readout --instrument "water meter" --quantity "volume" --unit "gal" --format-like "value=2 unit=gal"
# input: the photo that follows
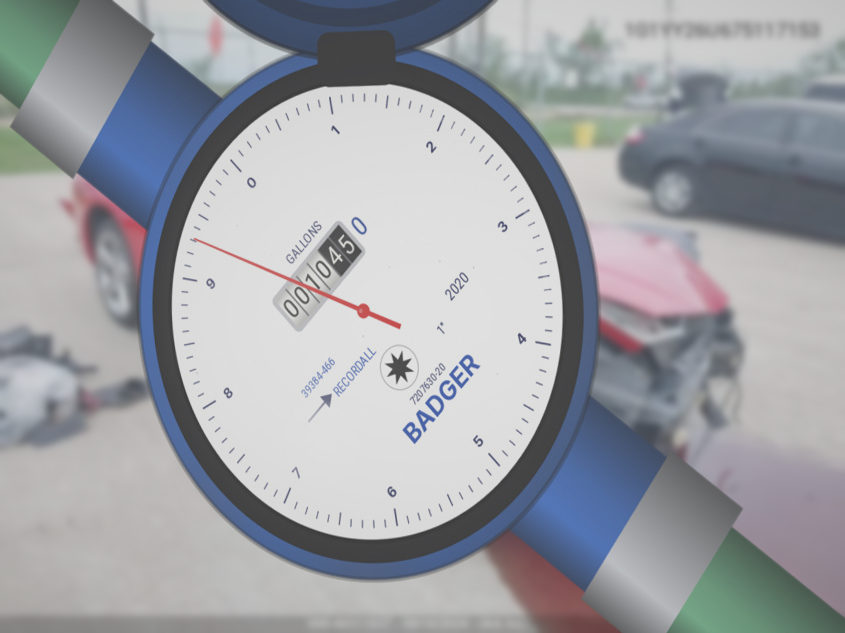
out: value=10449.3 unit=gal
